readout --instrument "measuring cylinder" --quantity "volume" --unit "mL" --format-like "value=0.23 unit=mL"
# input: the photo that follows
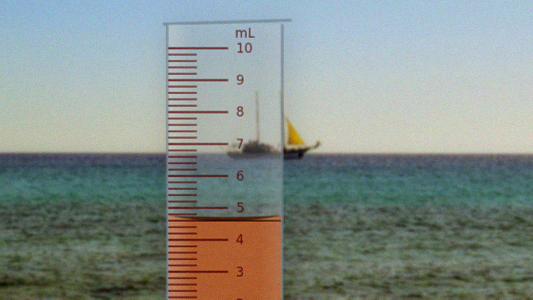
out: value=4.6 unit=mL
